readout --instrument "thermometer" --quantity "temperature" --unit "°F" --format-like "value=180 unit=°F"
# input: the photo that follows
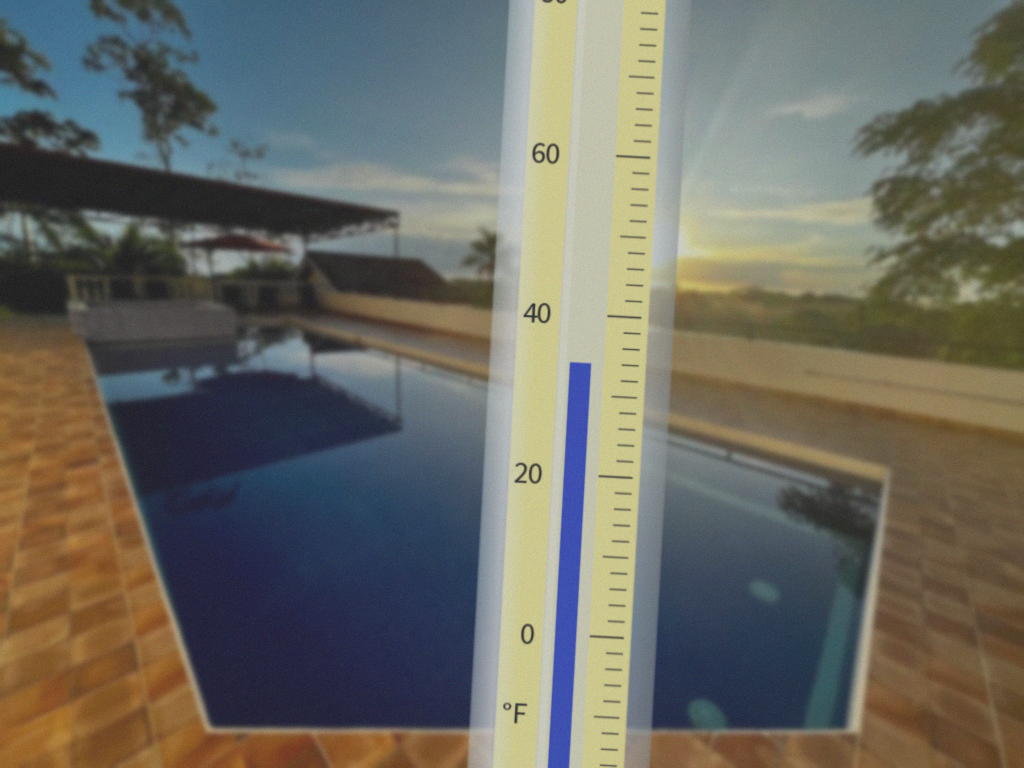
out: value=34 unit=°F
